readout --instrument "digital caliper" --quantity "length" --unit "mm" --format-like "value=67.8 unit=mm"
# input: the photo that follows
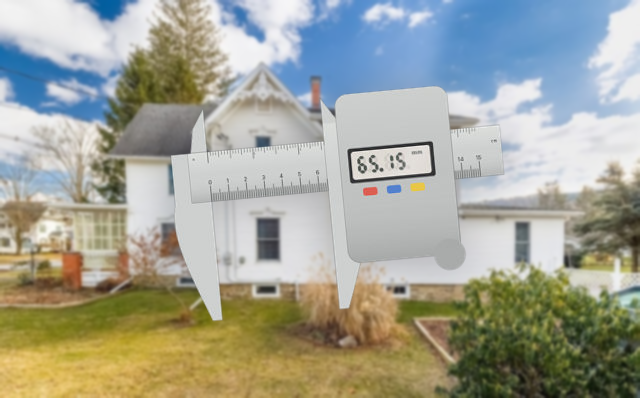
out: value=65.15 unit=mm
